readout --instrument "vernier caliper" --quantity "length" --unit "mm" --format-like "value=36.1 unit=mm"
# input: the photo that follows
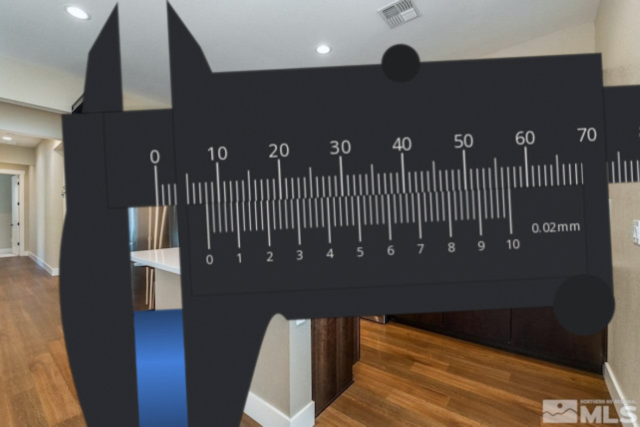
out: value=8.0 unit=mm
